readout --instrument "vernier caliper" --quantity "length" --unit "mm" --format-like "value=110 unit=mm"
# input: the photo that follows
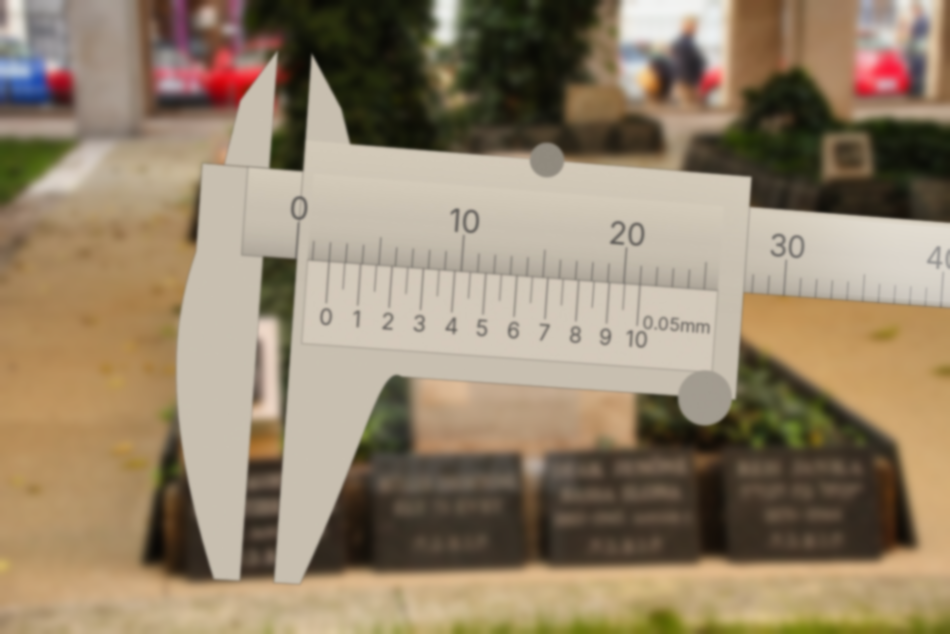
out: value=2.0 unit=mm
